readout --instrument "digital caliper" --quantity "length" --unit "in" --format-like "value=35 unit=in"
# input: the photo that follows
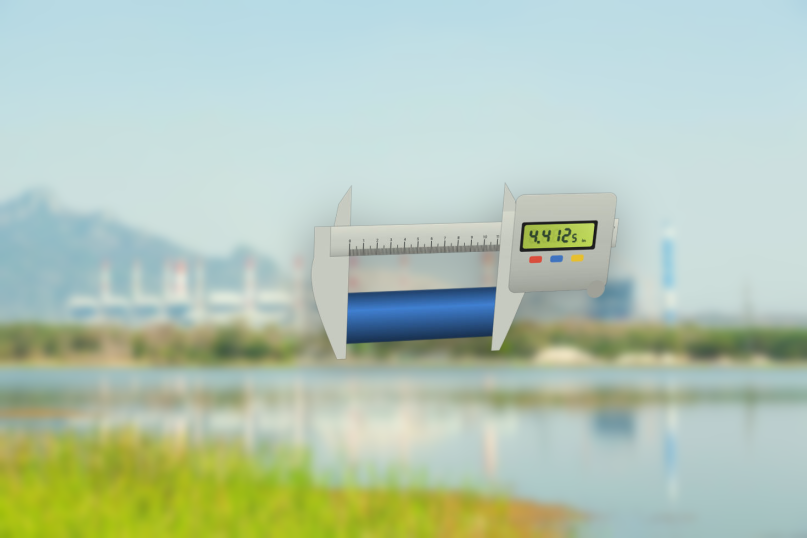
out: value=4.4125 unit=in
